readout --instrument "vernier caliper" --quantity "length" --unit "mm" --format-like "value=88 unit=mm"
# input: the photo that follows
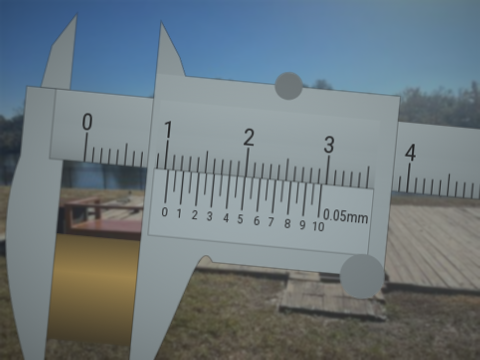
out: value=10.4 unit=mm
